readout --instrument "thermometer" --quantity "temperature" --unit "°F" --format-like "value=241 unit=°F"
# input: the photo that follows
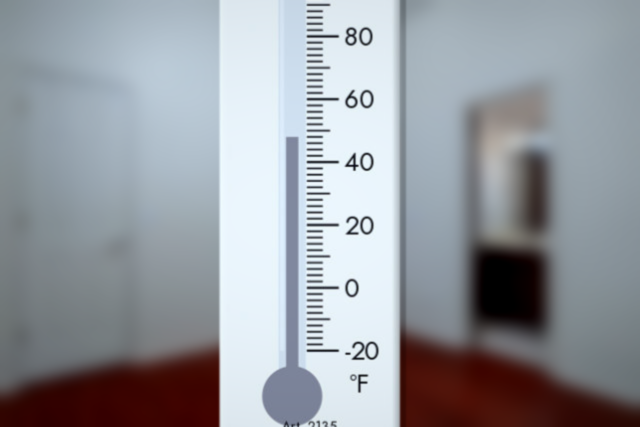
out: value=48 unit=°F
